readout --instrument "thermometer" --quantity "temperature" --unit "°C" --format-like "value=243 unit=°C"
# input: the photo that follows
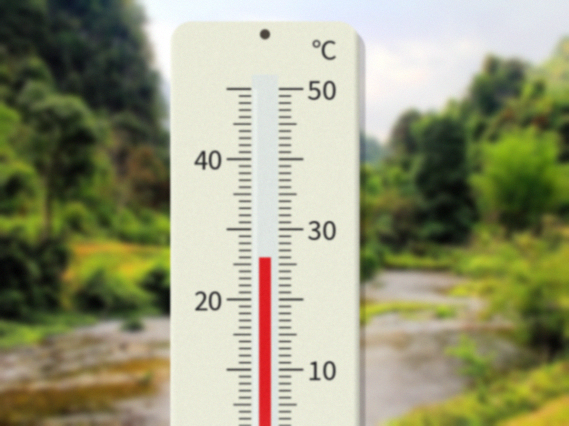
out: value=26 unit=°C
